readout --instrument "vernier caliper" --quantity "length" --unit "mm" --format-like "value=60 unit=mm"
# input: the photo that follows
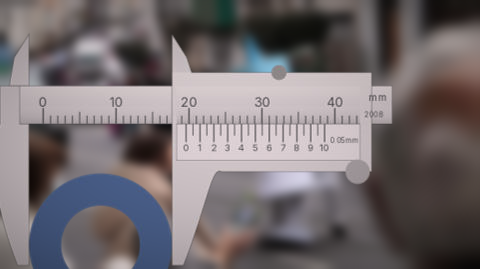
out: value=19.6 unit=mm
